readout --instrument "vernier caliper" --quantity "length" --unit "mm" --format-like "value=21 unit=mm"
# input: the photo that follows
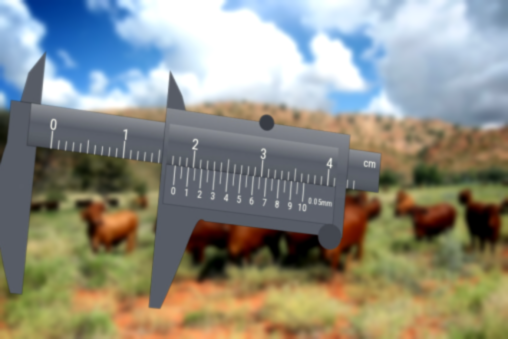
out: value=17.4 unit=mm
